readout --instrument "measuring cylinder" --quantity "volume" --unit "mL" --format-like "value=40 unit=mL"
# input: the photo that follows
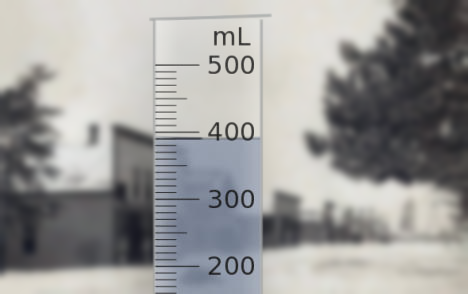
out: value=390 unit=mL
